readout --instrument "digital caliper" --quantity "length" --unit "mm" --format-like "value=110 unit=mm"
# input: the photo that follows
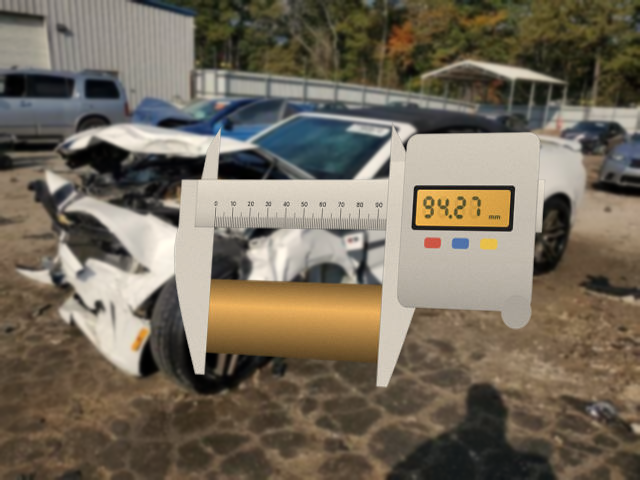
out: value=94.27 unit=mm
